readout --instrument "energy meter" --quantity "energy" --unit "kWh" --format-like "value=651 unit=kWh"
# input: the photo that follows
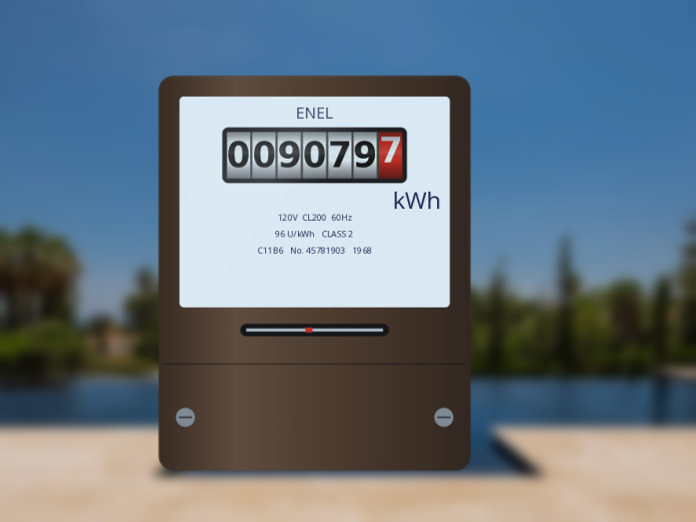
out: value=9079.7 unit=kWh
